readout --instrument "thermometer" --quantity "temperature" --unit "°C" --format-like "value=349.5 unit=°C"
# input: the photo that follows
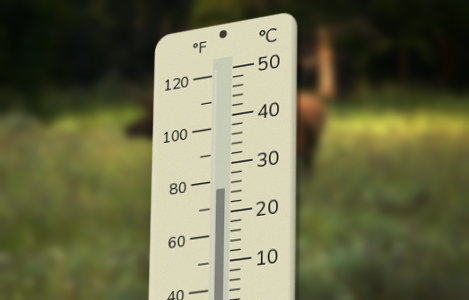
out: value=25 unit=°C
